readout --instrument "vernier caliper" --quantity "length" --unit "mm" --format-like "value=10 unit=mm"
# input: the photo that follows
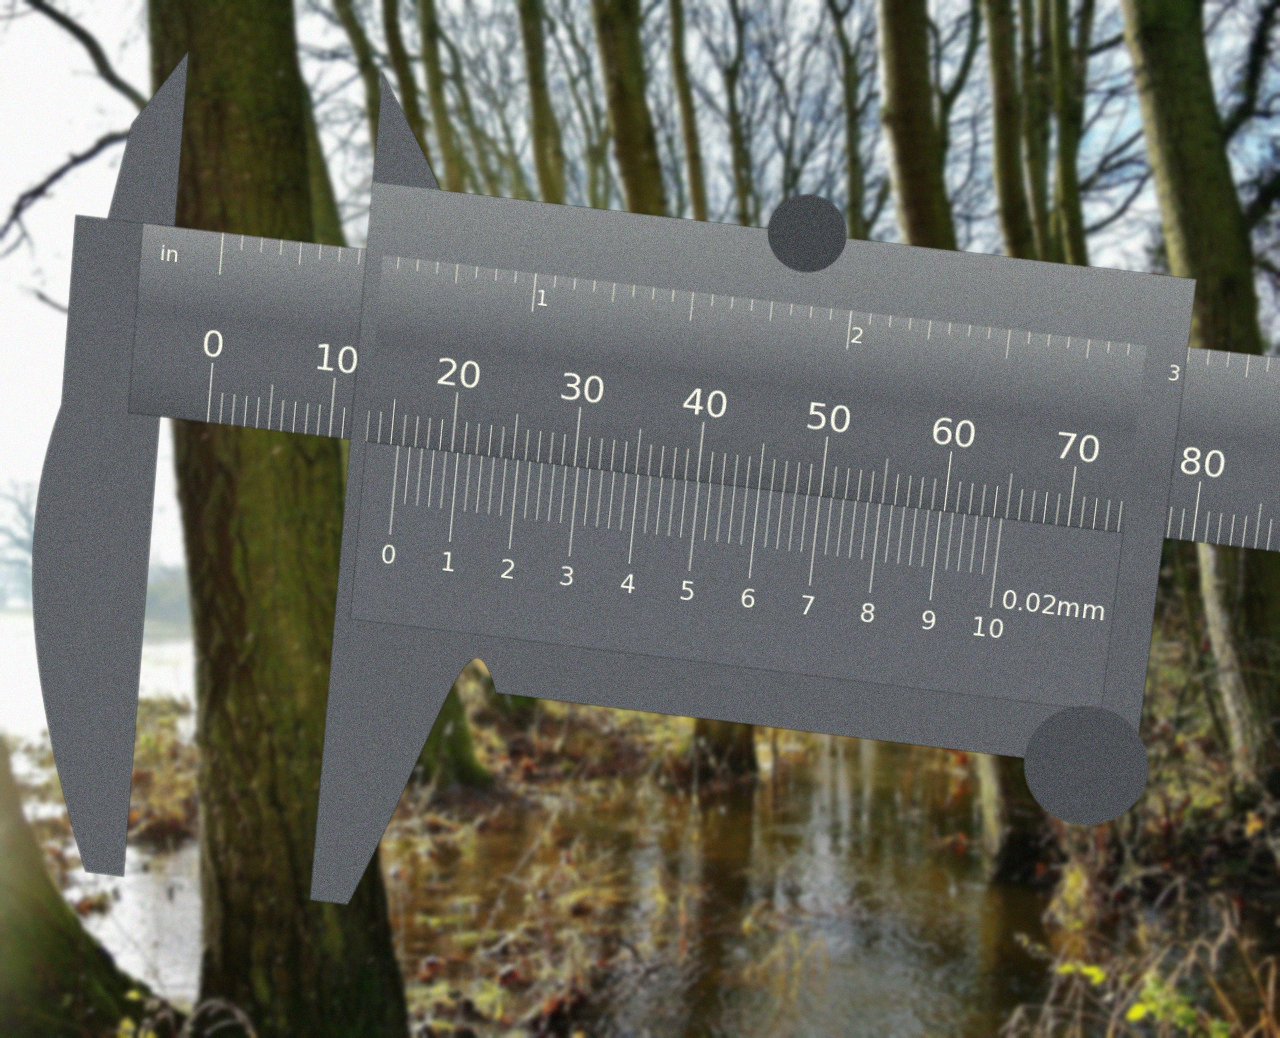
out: value=15.6 unit=mm
